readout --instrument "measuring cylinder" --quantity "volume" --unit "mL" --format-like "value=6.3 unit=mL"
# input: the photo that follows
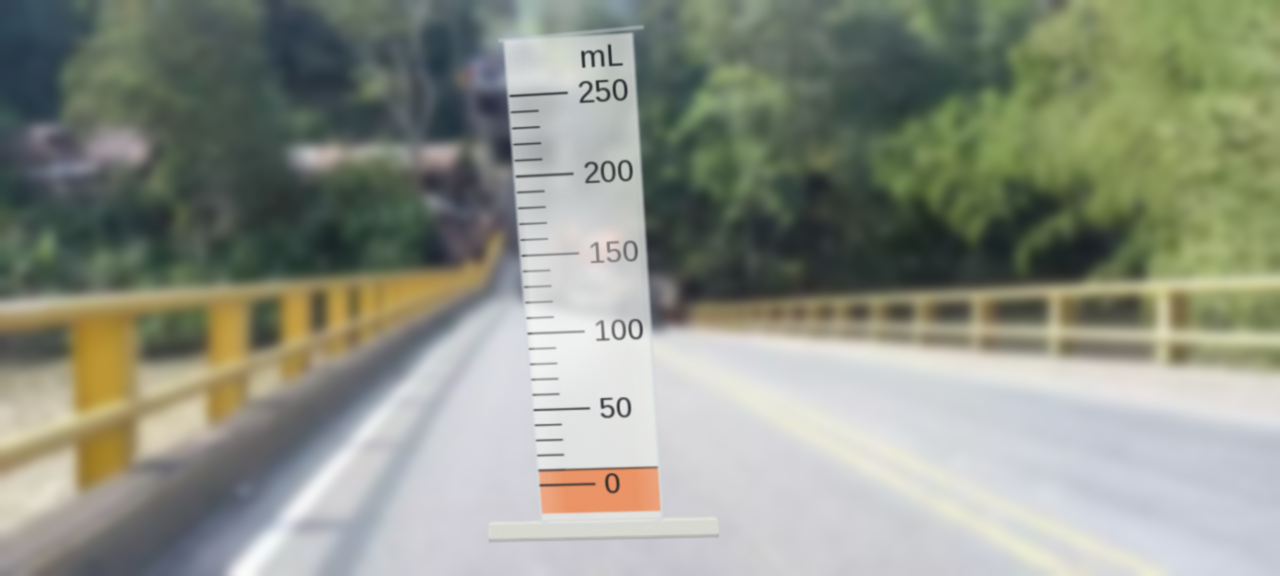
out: value=10 unit=mL
